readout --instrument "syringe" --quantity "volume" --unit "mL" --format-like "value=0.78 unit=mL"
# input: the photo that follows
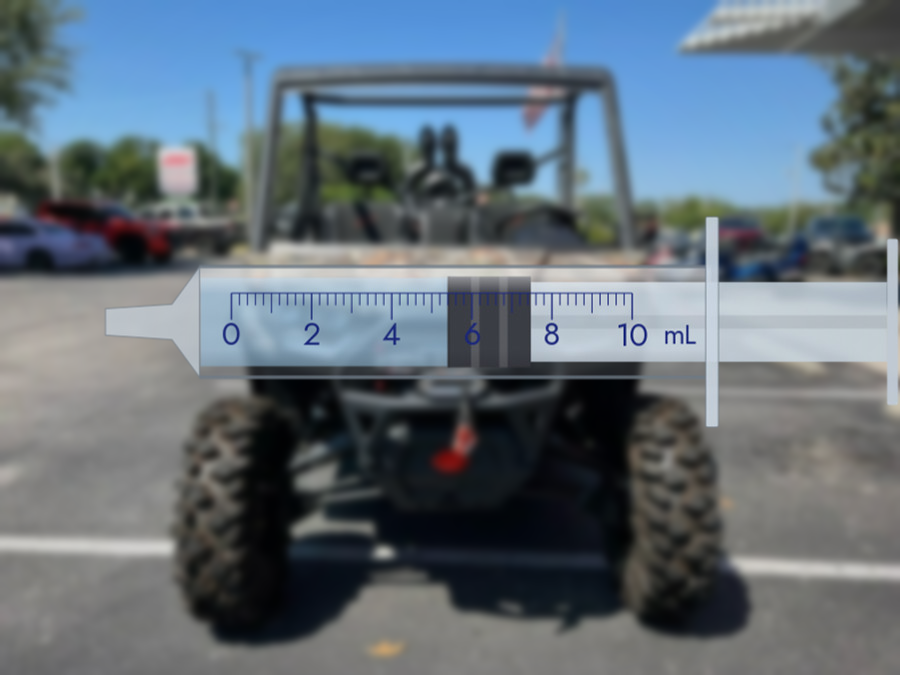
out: value=5.4 unit=mL
